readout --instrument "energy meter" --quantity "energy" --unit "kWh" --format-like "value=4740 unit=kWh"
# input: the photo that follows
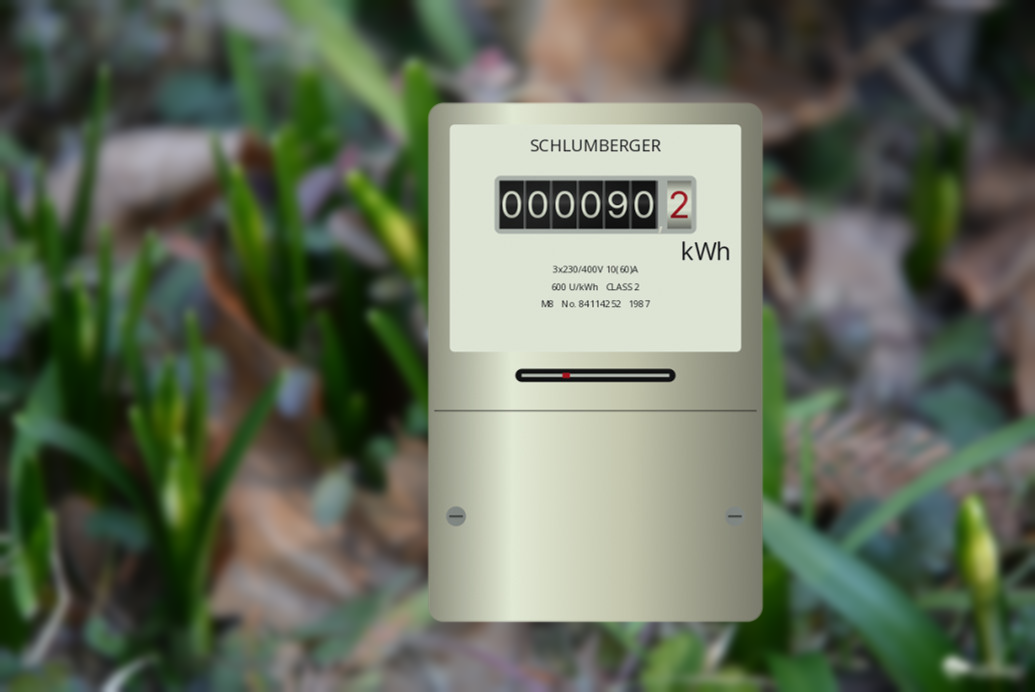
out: value=90.2 unit=kWh
